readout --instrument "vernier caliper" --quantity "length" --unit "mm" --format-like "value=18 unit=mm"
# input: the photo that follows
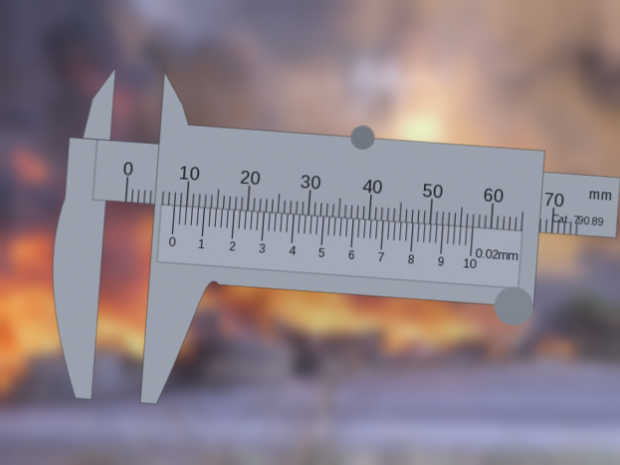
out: value=8.0 unit=mm
